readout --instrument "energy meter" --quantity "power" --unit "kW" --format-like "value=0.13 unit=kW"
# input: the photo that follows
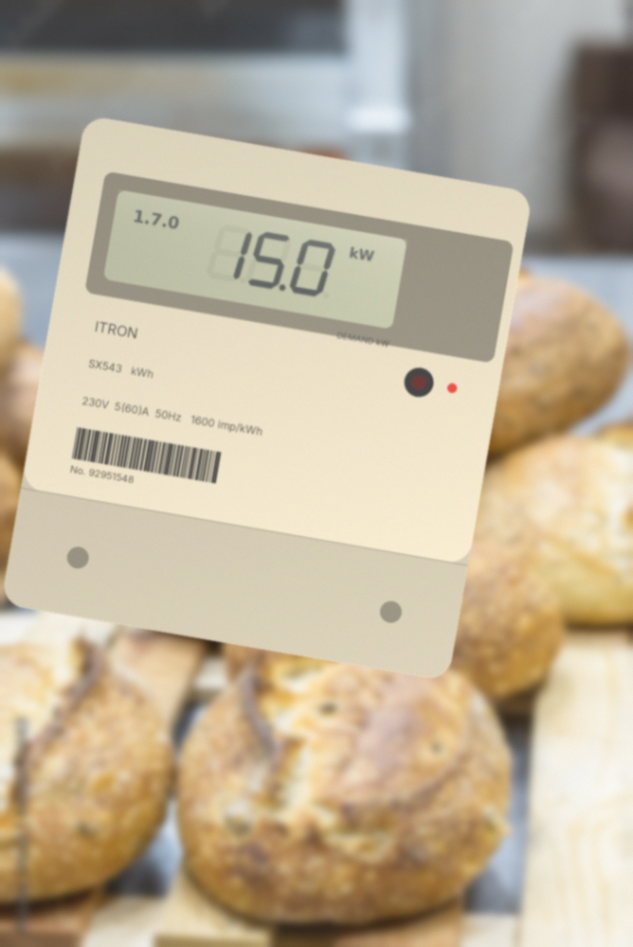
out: value=15.0 unit=kW
